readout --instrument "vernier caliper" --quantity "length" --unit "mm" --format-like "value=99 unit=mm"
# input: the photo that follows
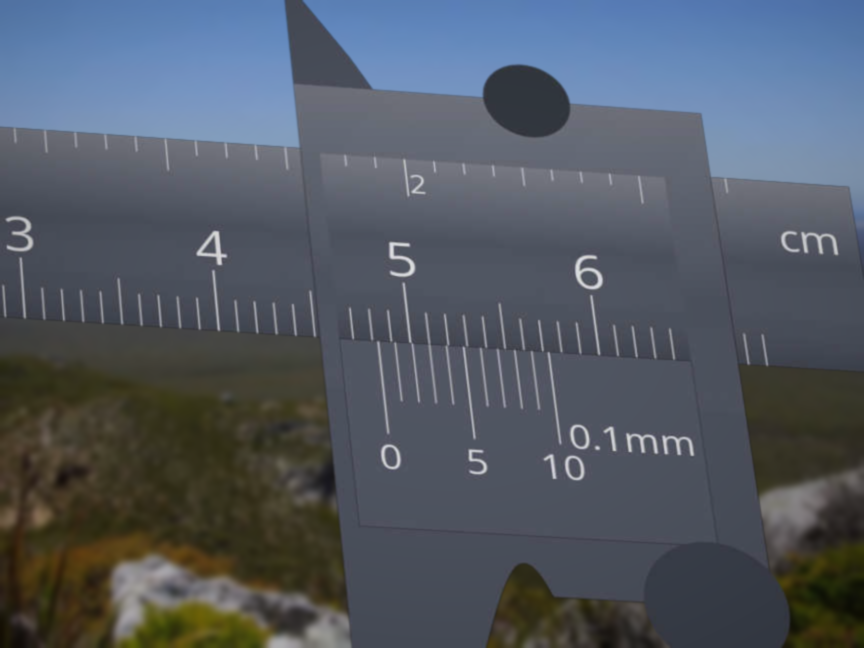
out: value=48.3 unit=mm
